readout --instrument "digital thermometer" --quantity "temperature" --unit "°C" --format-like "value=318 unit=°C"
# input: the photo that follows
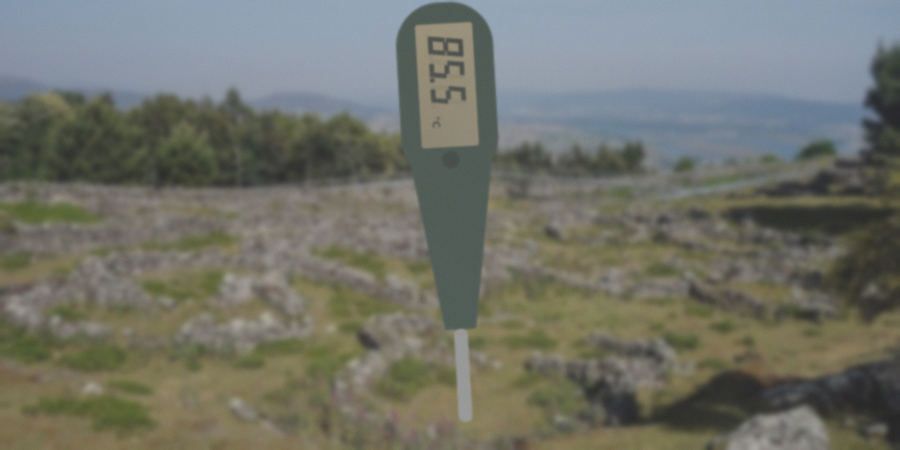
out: value=85.5 unit=°C
